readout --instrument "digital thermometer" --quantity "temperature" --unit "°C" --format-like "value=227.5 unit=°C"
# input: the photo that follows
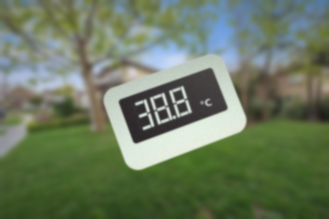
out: value=38.8 unit=°C
